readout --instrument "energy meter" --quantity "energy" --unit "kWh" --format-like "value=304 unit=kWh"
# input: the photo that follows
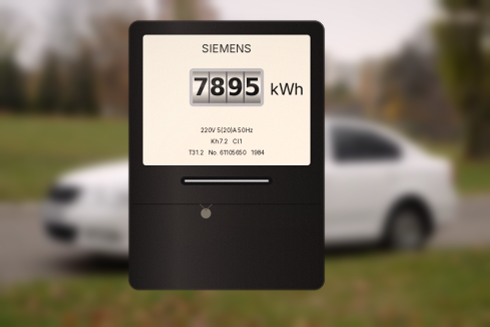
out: value=7895 unit=kWh
